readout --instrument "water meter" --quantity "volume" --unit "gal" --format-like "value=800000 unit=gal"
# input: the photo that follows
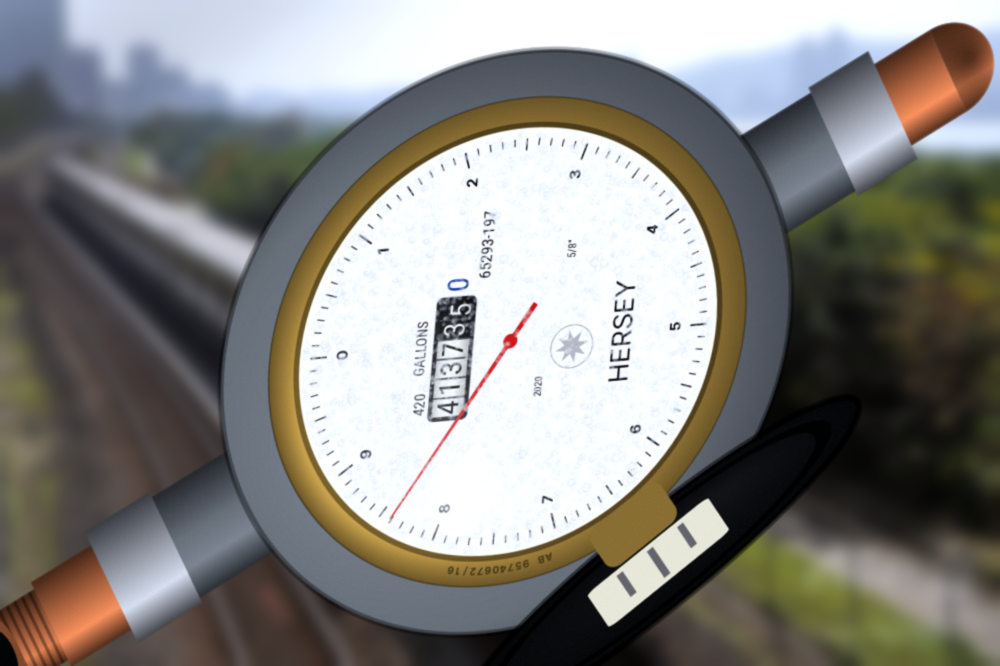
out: value=4137348.4 unit=gal
